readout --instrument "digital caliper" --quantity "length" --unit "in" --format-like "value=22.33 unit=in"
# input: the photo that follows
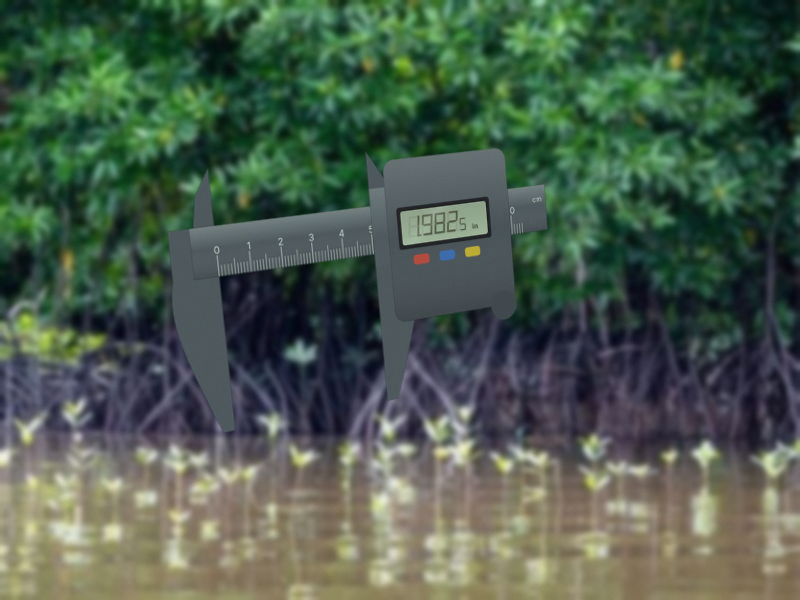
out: value=1.9825 unit=in
